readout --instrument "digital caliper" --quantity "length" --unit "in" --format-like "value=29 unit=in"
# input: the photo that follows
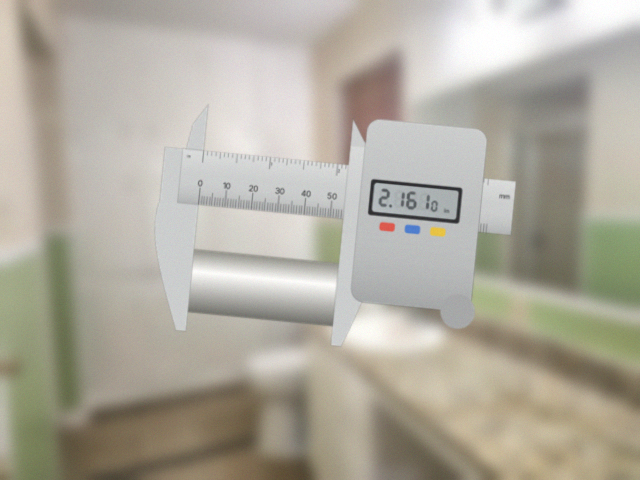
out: value=2.1610 unit=in
